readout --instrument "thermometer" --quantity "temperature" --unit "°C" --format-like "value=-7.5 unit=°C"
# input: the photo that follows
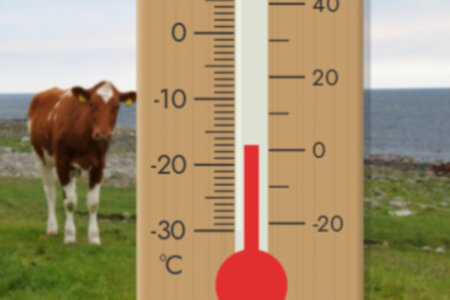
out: value=-17 unit=°C
